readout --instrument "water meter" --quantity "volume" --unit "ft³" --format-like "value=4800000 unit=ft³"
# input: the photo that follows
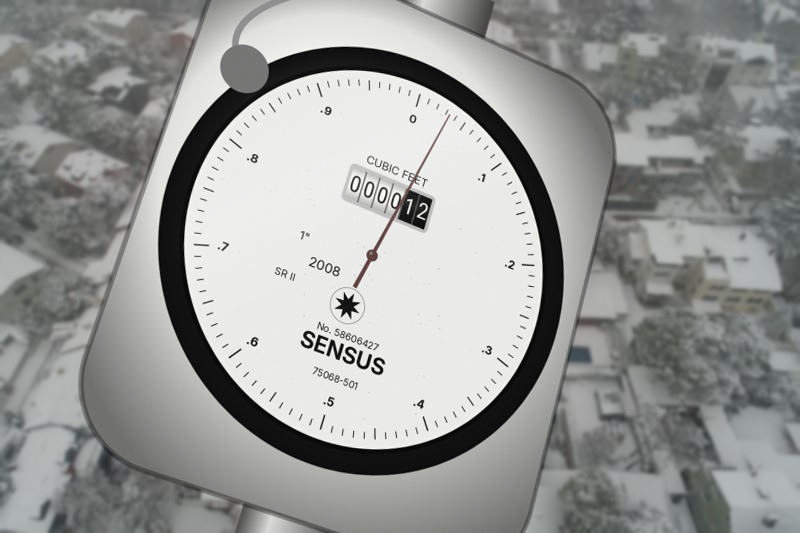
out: value=12.03 unit=ft³
